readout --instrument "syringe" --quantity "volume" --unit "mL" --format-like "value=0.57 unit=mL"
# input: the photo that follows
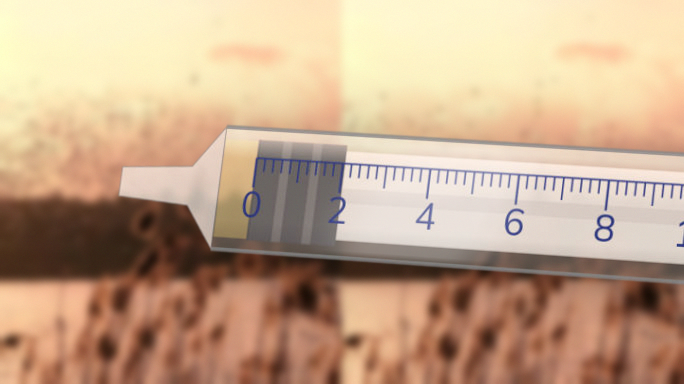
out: value=0 unit=mL
